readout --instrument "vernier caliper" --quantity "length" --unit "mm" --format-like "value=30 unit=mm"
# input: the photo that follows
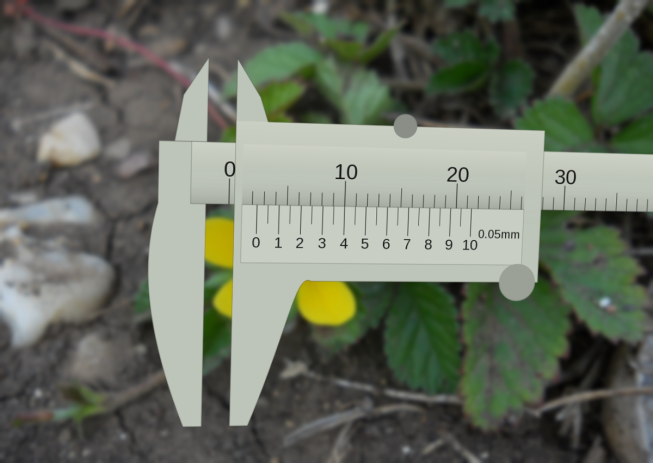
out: value=2.4 unit=mm
